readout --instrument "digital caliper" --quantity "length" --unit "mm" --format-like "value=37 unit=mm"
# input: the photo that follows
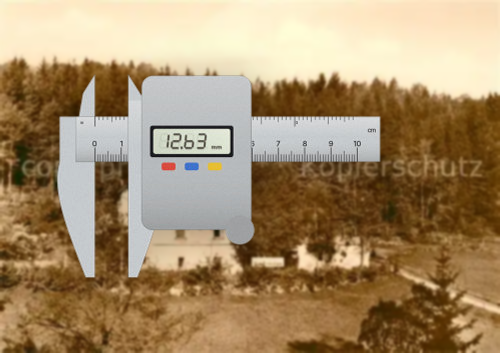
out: value=12.63 unit=mm
